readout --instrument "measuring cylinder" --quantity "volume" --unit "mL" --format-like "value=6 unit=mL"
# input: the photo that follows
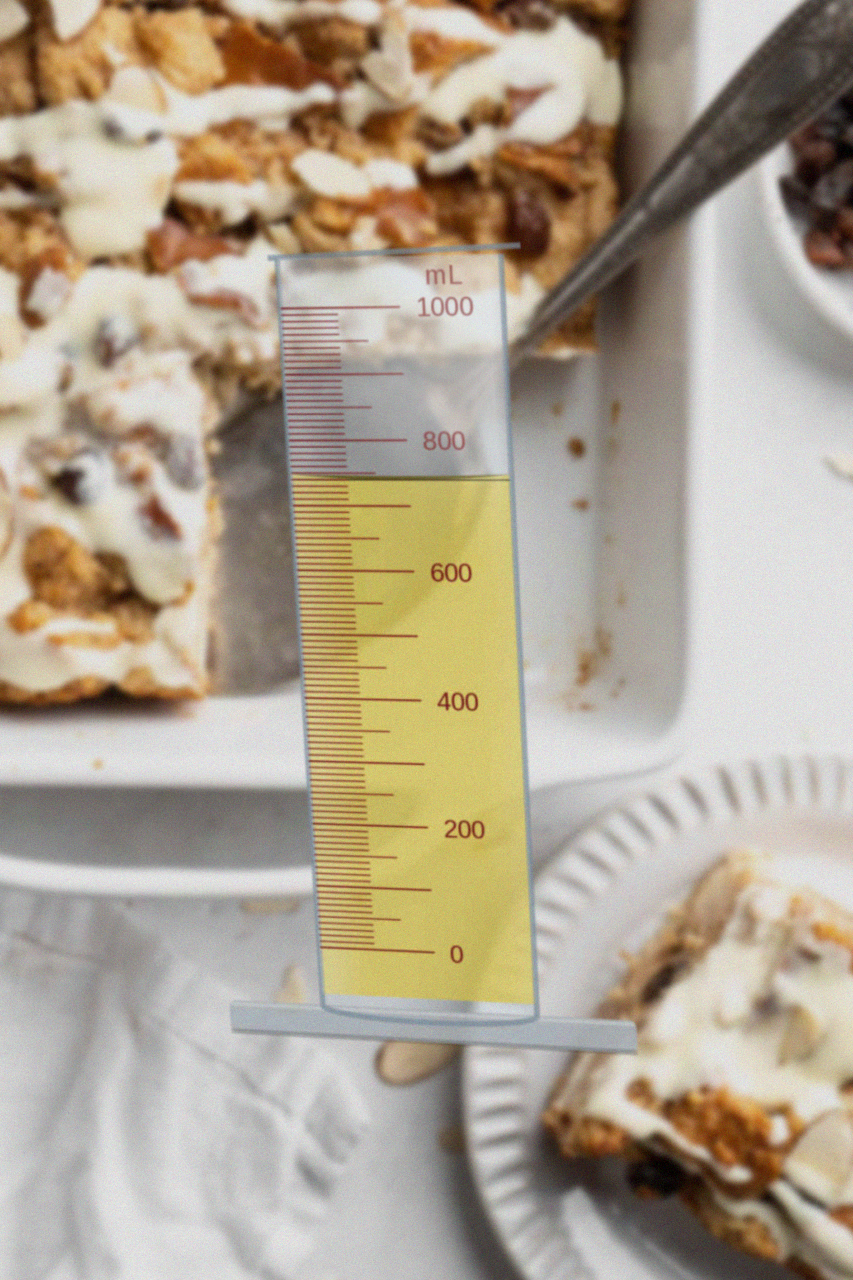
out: value=740 unit=mL
